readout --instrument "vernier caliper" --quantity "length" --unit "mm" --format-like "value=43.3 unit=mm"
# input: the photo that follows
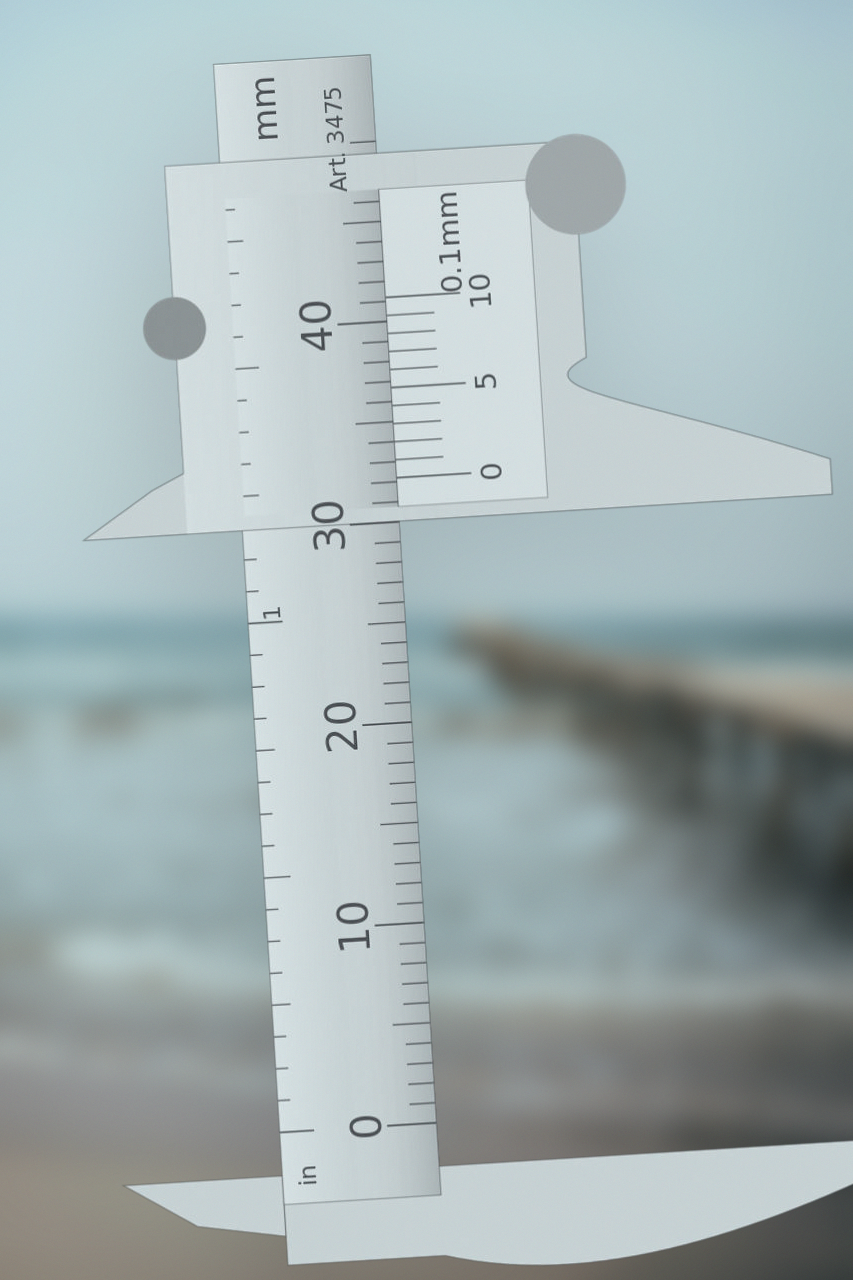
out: value=32.2 unit=mm
